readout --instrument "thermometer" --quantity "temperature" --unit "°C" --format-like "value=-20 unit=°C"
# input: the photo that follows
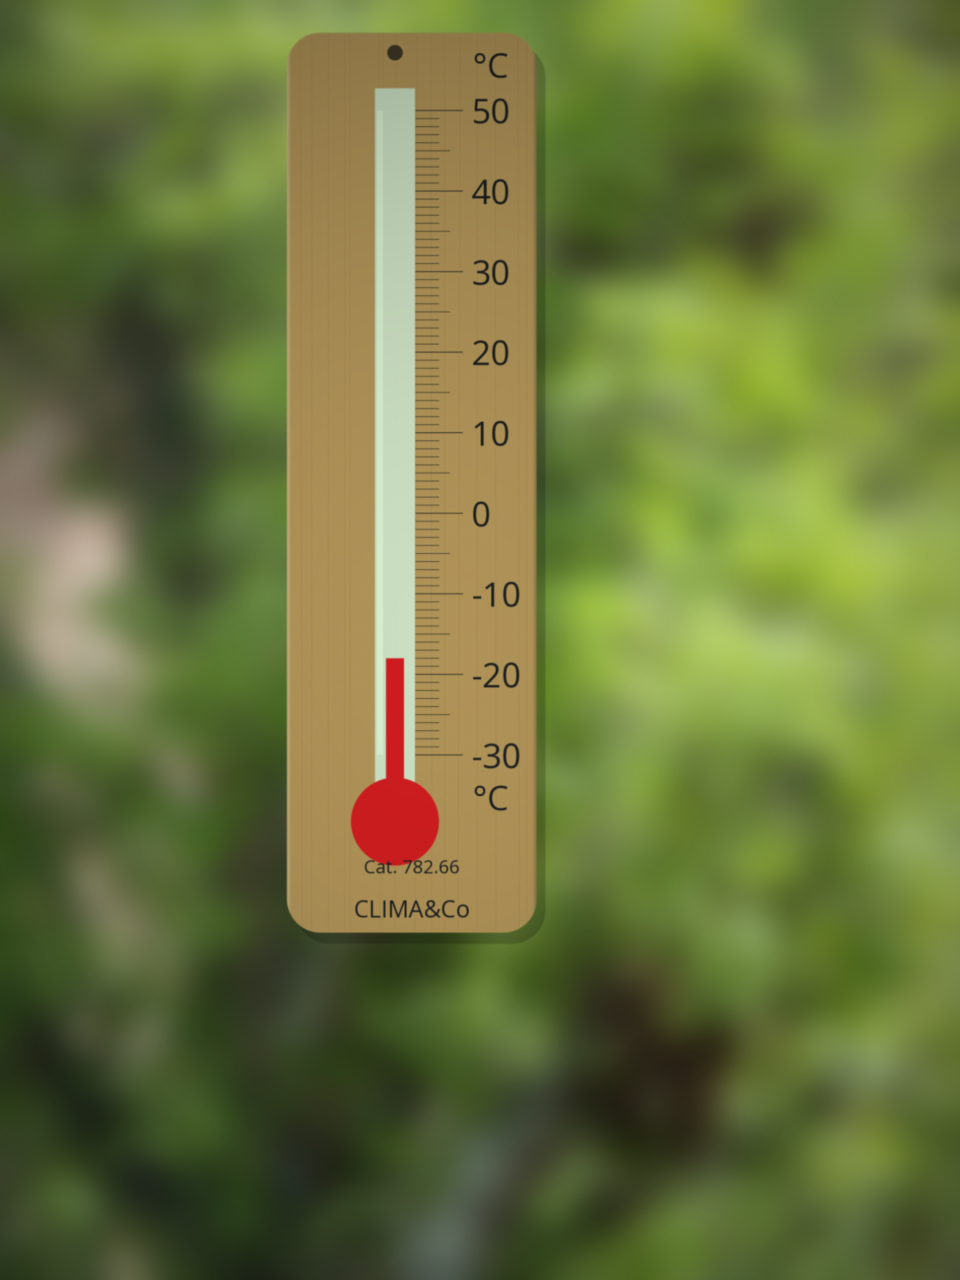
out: value=-18 unit=°C
